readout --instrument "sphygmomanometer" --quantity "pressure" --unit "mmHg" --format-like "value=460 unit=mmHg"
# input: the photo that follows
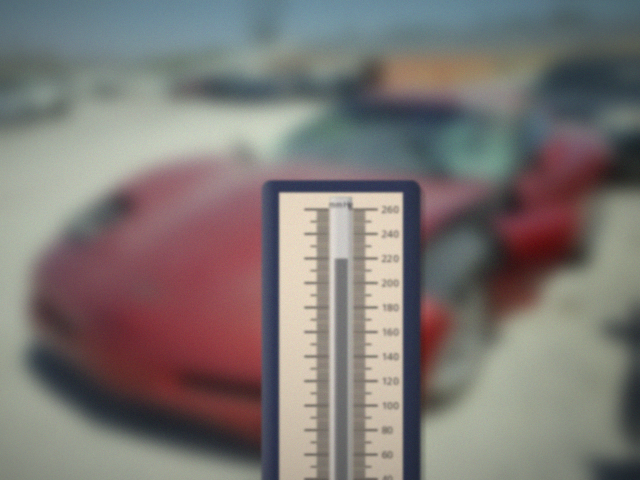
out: value=220 unit=mmHg
